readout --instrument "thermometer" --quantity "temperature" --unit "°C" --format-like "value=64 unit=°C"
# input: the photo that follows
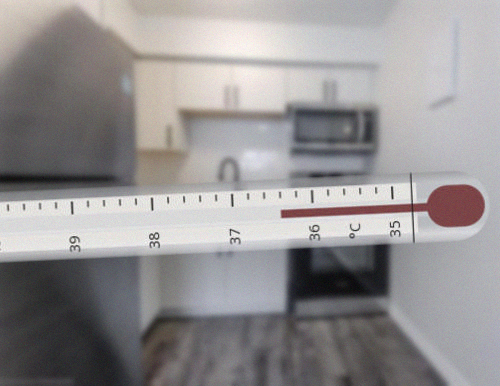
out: value=36.4 unit=°C
